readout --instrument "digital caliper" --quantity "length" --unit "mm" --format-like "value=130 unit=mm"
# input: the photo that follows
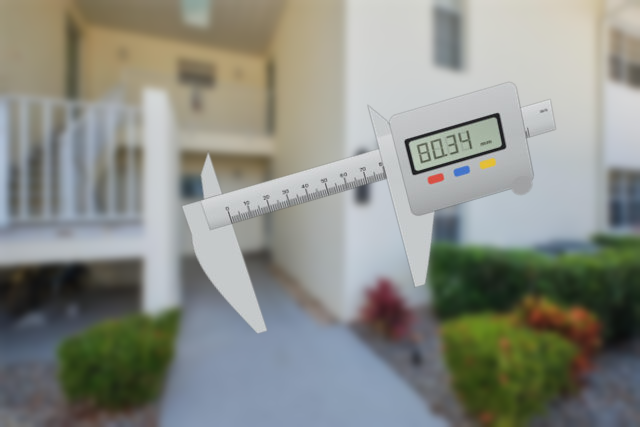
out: value=80.34 unit=mm
